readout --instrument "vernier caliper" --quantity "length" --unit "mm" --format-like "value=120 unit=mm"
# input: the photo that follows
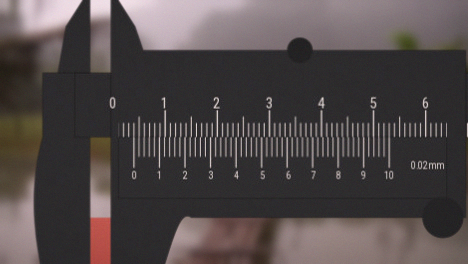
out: value=4.0 unit=mm
